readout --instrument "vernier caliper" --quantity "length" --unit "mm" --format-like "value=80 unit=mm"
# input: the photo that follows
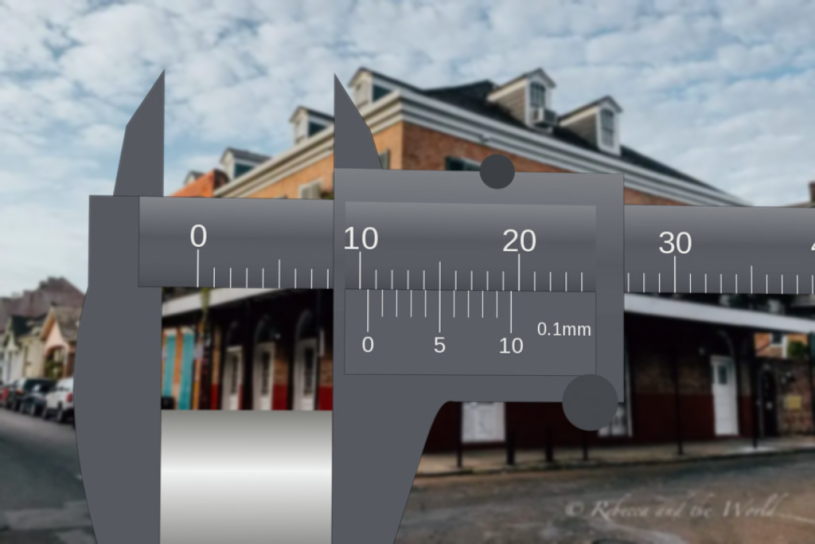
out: value=10.5 unit=mm
